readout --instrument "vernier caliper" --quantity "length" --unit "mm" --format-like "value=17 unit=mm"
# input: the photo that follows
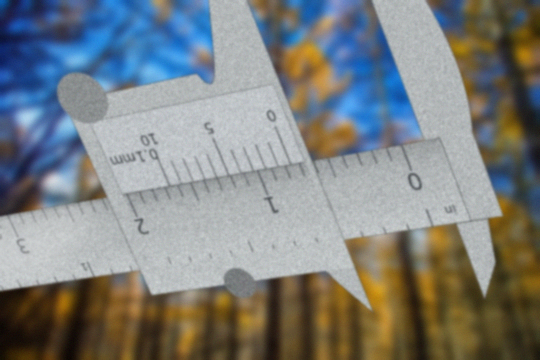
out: value=7.6 unit=mm
